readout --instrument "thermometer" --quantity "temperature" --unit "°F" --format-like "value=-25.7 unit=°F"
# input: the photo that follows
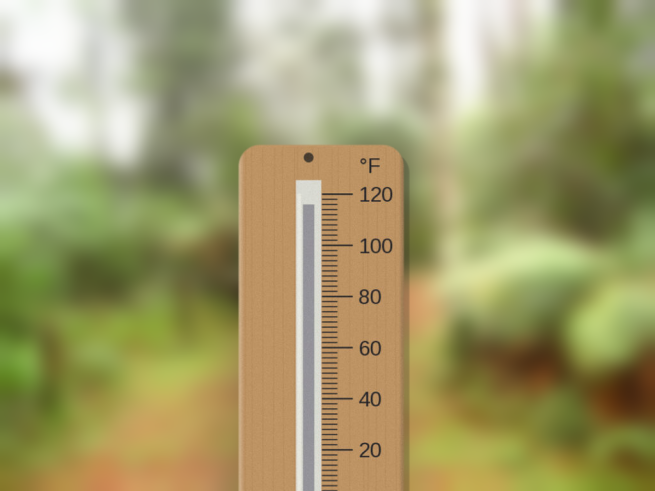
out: value=116 unit=°F
